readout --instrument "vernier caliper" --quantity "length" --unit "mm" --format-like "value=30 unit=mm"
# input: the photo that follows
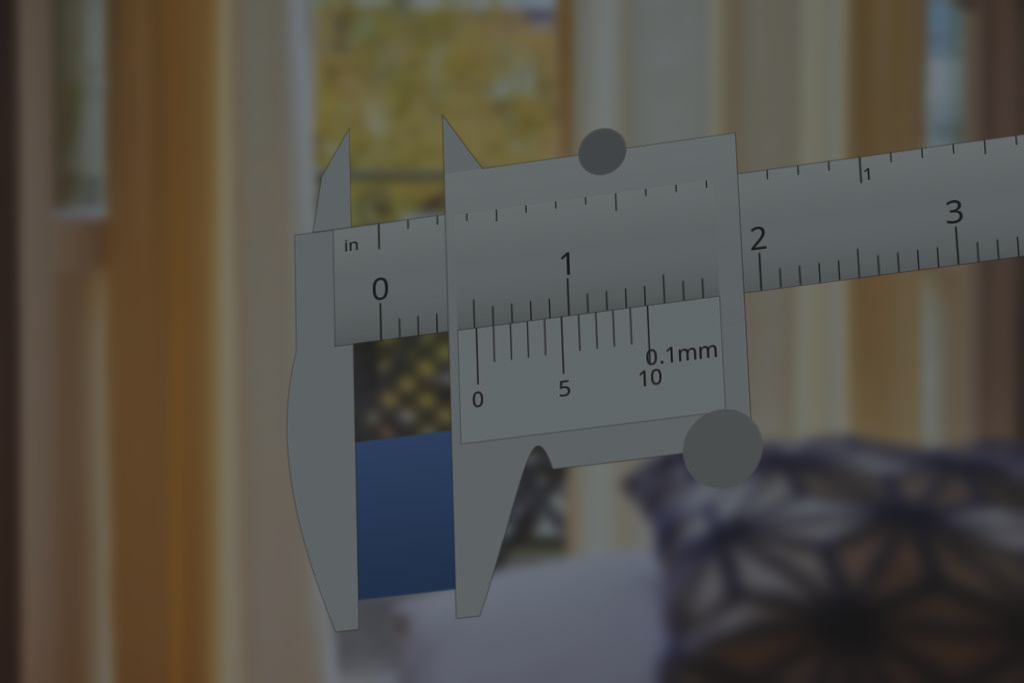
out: value=5.1 unit=mm
